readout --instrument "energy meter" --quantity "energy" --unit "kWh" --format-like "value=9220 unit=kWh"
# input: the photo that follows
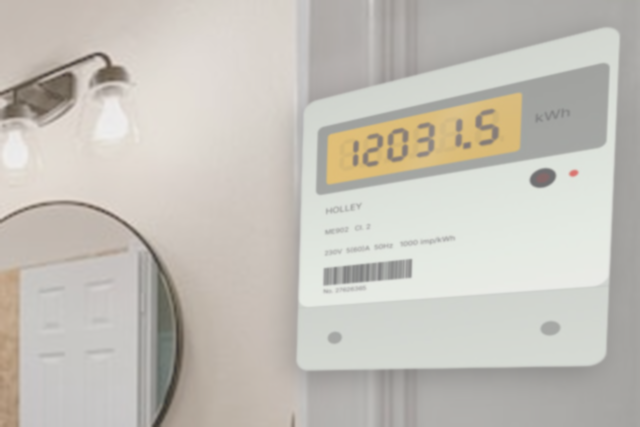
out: value=12031.5 unit=kWh
